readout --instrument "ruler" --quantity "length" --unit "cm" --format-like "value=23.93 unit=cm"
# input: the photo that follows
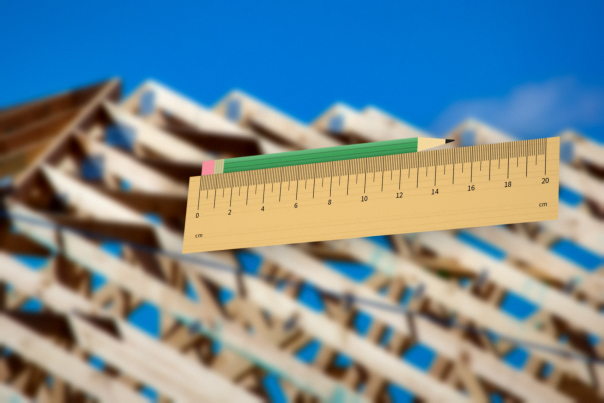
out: value=15 unit=cm
